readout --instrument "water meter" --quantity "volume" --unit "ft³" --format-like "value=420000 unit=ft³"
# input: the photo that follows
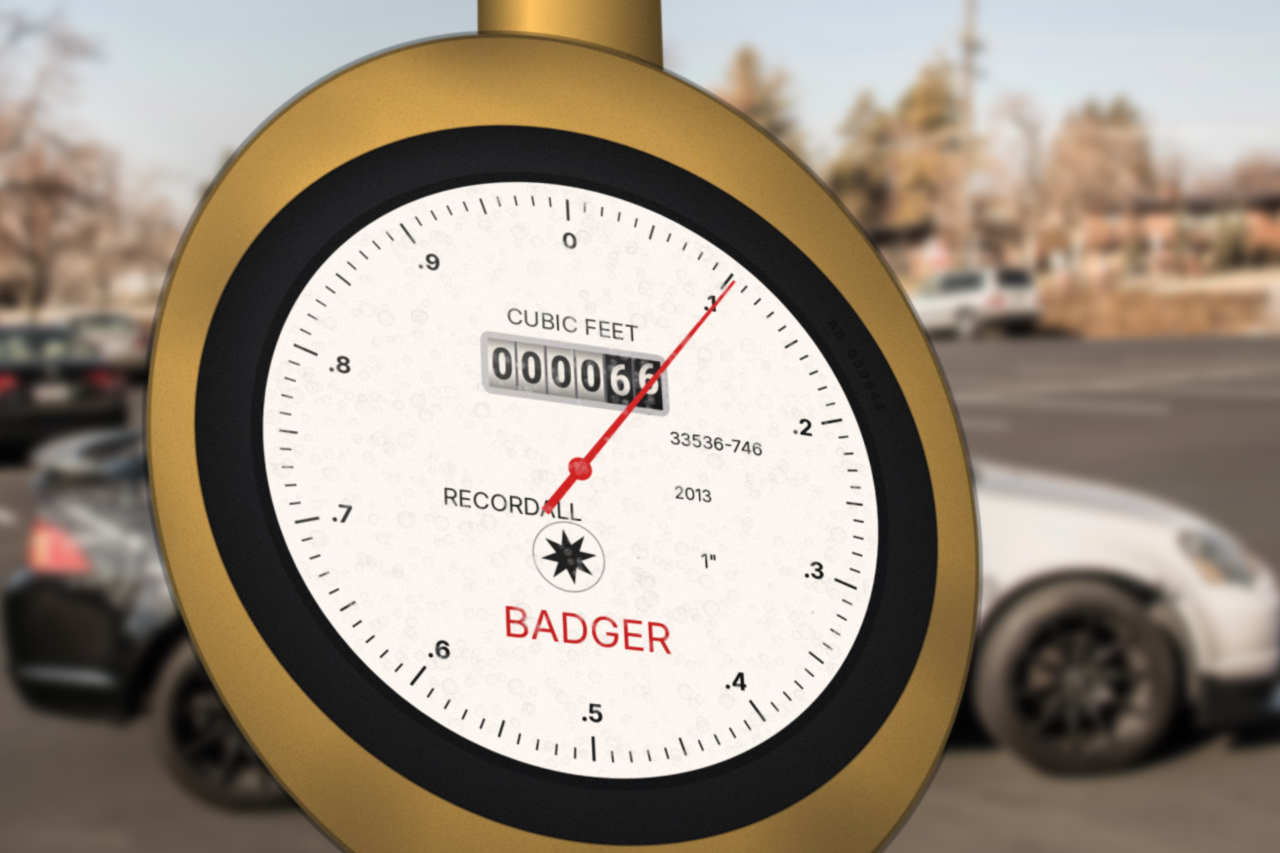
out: value=66.10 unit=ft³
